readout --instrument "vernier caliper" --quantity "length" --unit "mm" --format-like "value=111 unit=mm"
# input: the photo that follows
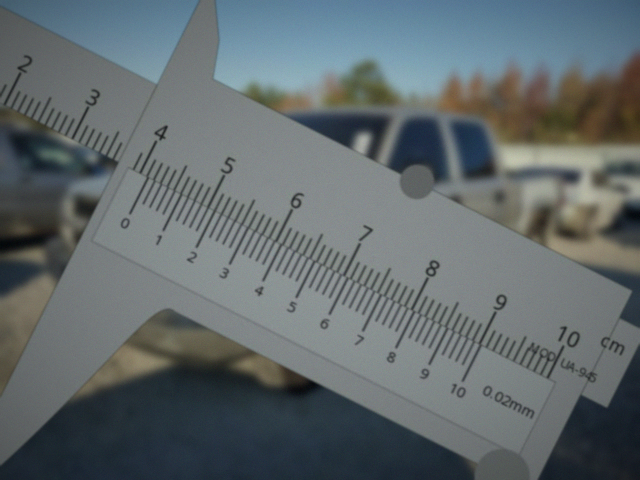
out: value=41.2 unit=mm
